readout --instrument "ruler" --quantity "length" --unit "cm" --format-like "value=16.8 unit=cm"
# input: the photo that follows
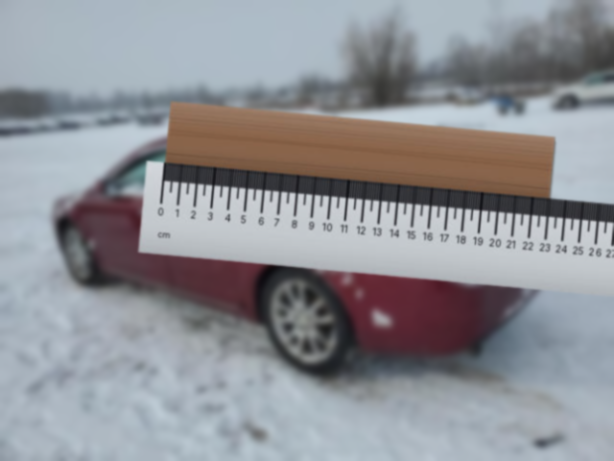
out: value=23 unit=cm
